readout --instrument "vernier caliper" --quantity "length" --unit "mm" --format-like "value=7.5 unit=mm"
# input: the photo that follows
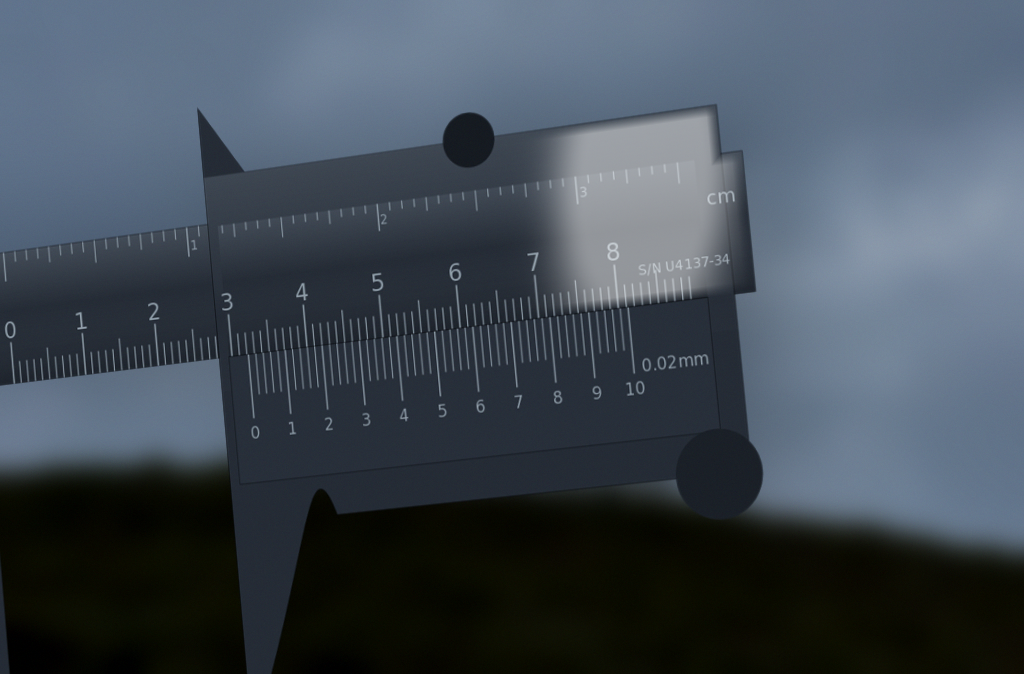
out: value=32.2 unit=mm
